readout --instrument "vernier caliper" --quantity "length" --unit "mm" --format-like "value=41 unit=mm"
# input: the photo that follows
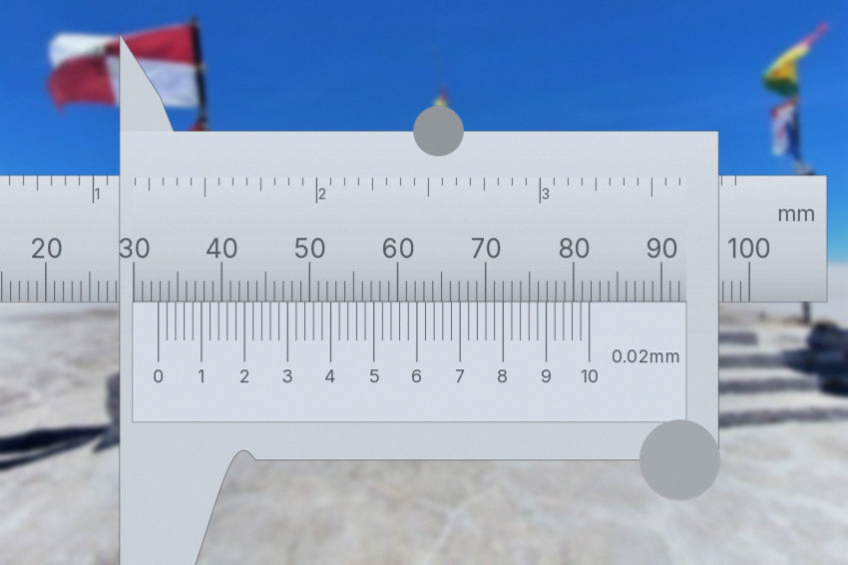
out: value=32.8 unit=mm
